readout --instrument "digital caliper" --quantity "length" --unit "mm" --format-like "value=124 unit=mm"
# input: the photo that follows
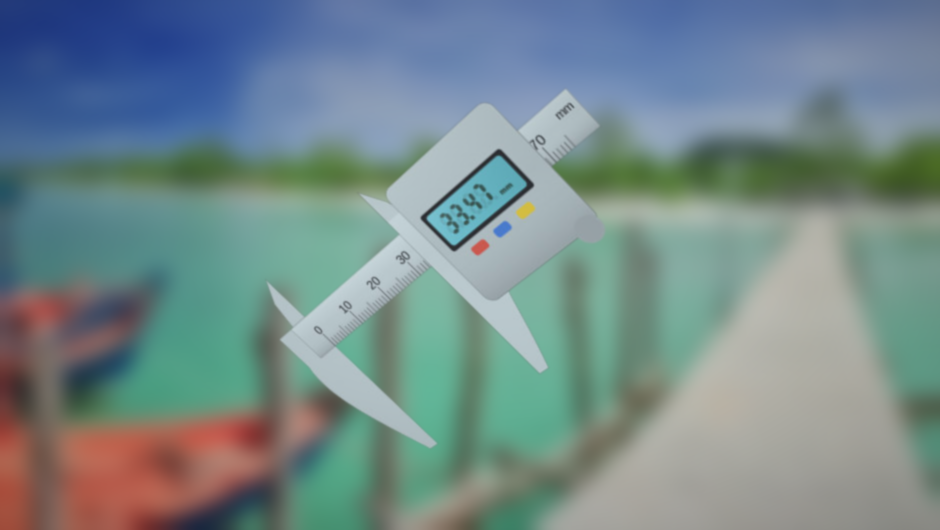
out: value=33.47 unit=mm
